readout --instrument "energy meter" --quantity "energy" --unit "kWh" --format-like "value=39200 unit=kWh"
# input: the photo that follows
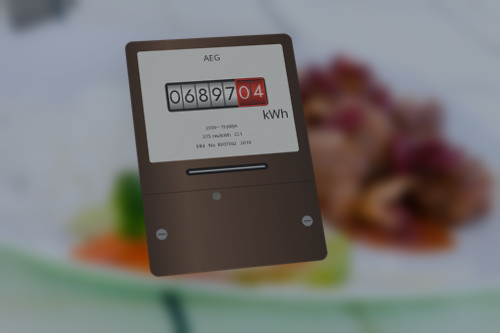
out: value=6897.04 unit=kWh
